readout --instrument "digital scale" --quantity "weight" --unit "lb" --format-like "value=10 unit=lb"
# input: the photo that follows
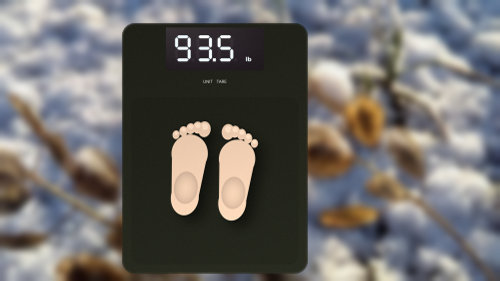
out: value=93.5 unit=lb
